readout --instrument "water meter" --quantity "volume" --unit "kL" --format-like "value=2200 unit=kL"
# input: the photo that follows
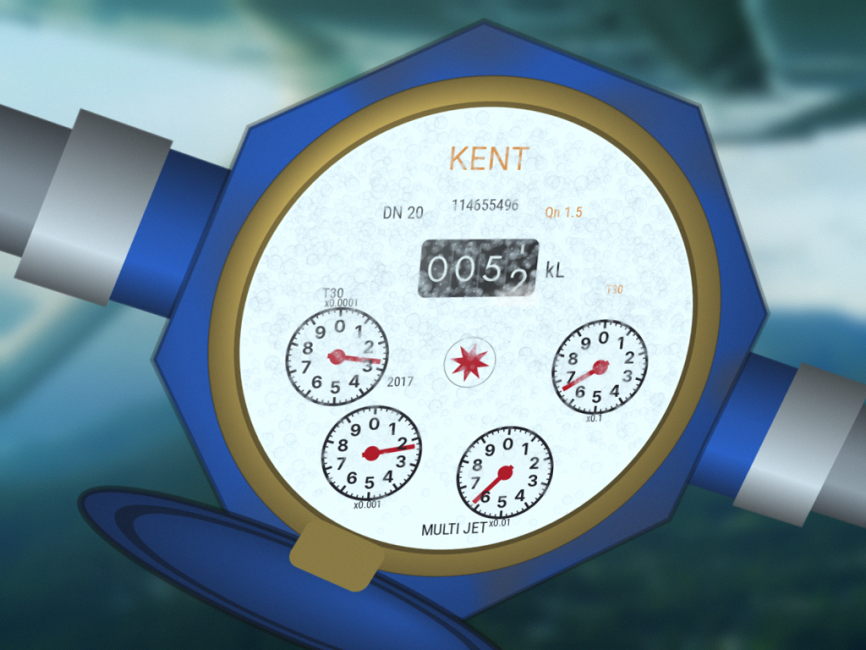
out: value=51.6622 unit=kL
